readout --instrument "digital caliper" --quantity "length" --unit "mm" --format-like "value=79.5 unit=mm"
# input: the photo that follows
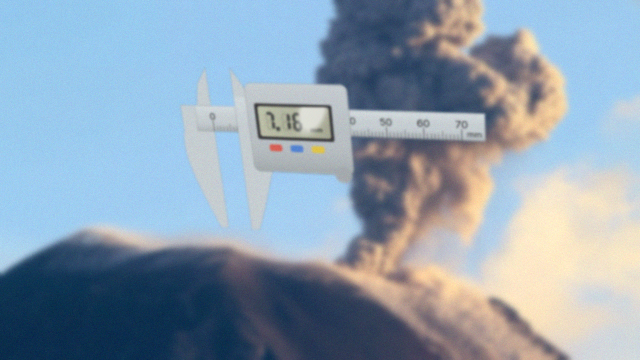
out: value=7.16 unit=mm
